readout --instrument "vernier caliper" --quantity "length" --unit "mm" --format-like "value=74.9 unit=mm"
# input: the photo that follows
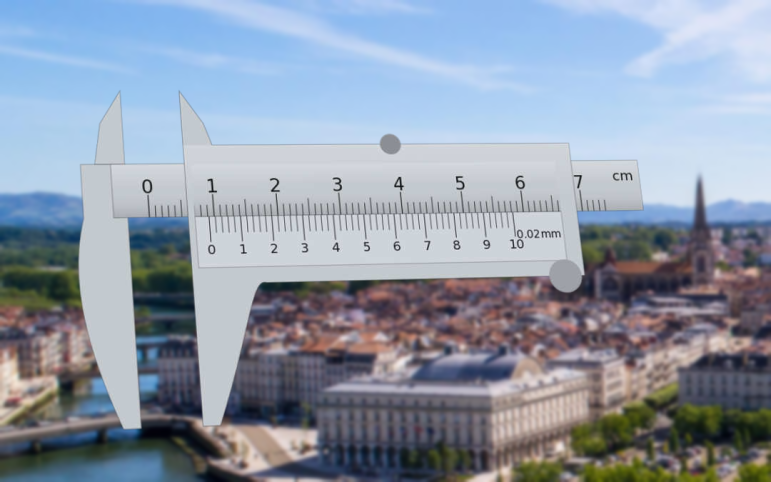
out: value=9.2 unit=mm
